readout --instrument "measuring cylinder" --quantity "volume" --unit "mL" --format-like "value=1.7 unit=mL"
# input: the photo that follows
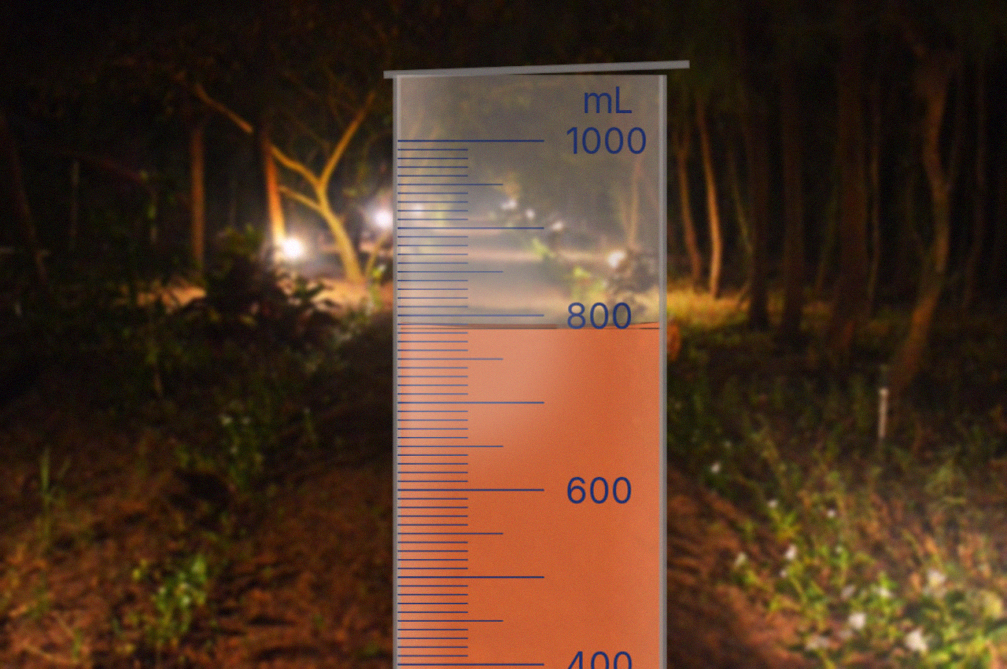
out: value=785 unit=mL
